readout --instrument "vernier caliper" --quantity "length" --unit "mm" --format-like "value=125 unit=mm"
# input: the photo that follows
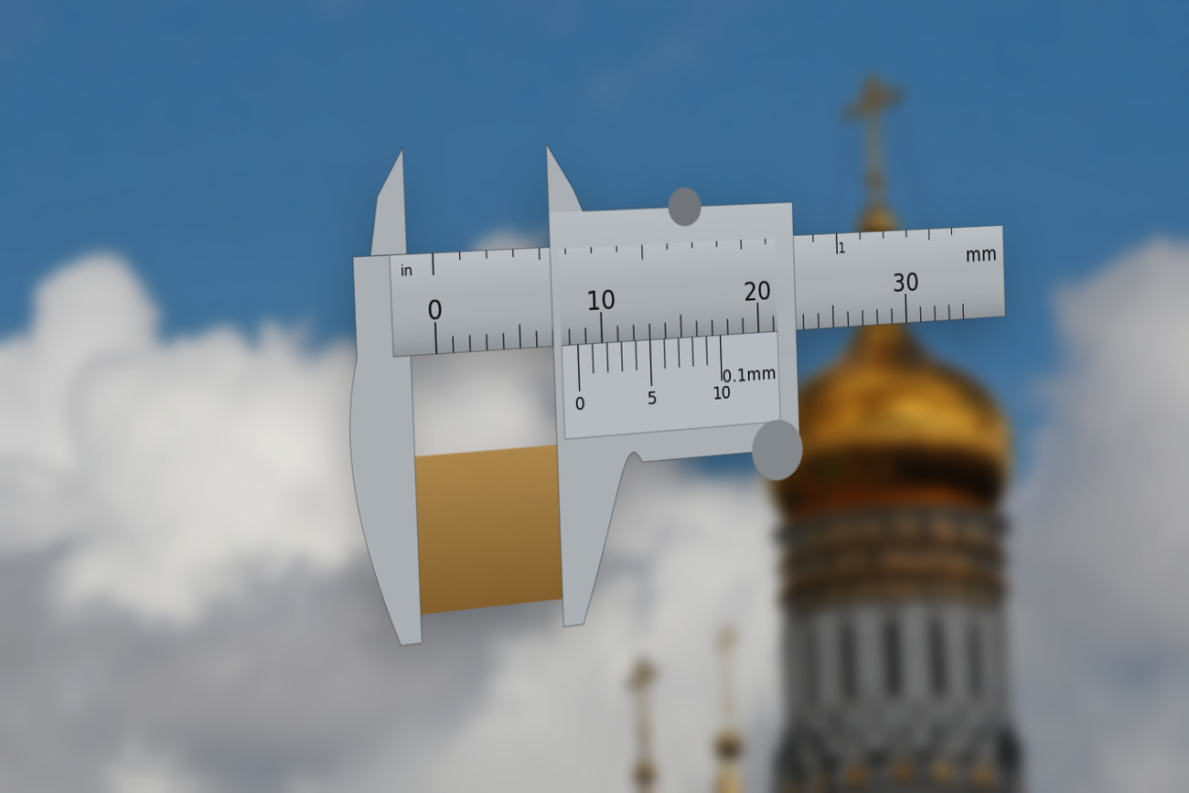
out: value=8.5 unit=mm
